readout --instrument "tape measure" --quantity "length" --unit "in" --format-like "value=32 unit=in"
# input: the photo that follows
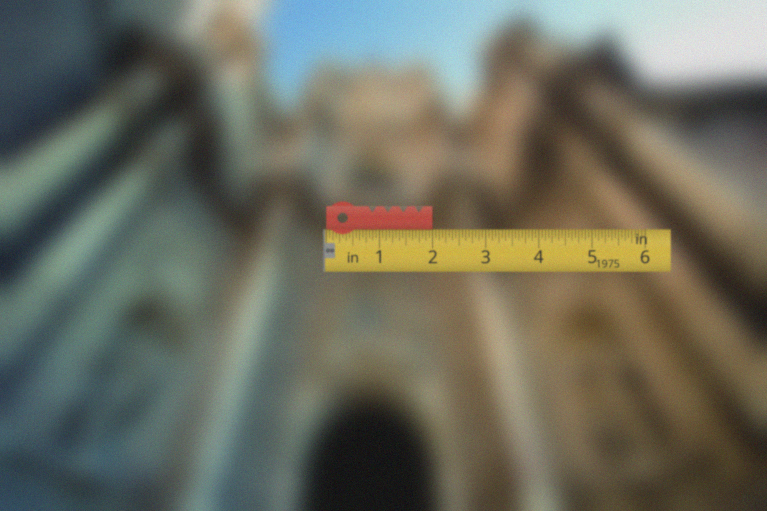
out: value=2 unit=in
